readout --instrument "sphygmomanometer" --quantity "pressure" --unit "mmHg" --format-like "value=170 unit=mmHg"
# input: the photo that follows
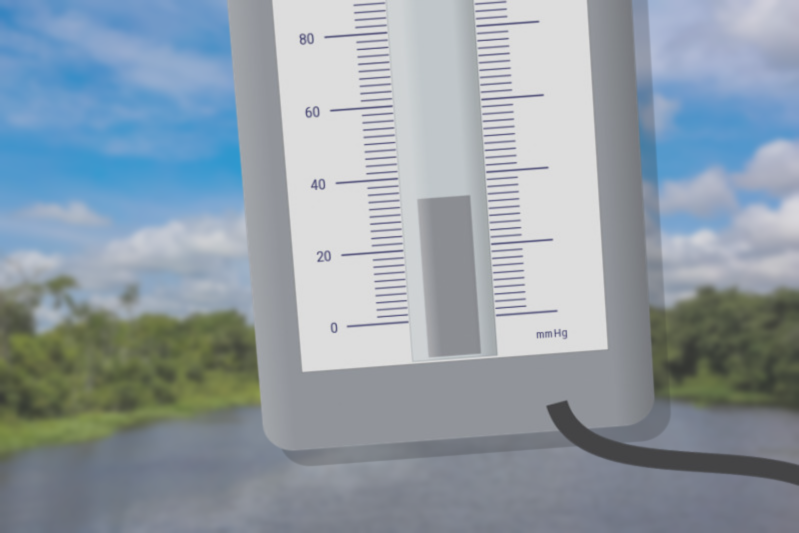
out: value=34 unit=mmHg
